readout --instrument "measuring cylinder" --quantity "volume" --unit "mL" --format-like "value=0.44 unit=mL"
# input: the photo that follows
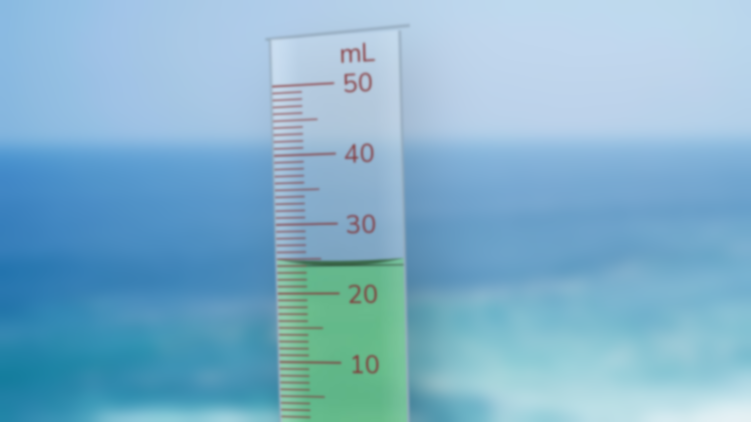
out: value=24 unit=mL
